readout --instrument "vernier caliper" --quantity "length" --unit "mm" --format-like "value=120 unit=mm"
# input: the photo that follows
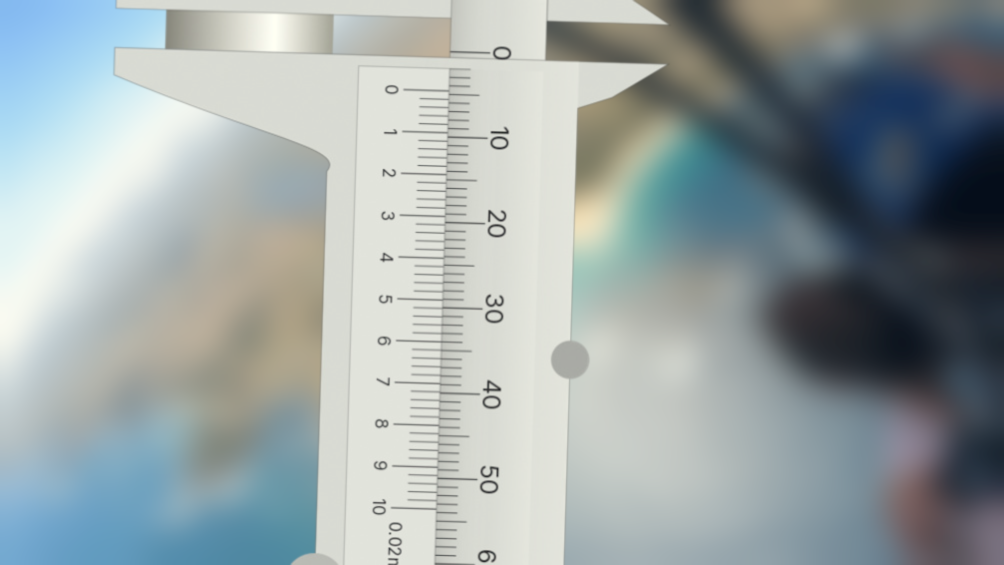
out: value=4.6 unit=mm
